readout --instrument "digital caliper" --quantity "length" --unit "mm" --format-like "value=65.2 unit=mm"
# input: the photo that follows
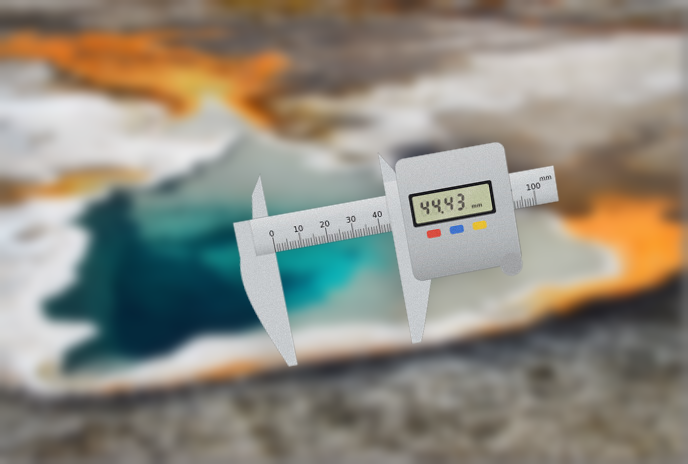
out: value=44.43 unit=mm
